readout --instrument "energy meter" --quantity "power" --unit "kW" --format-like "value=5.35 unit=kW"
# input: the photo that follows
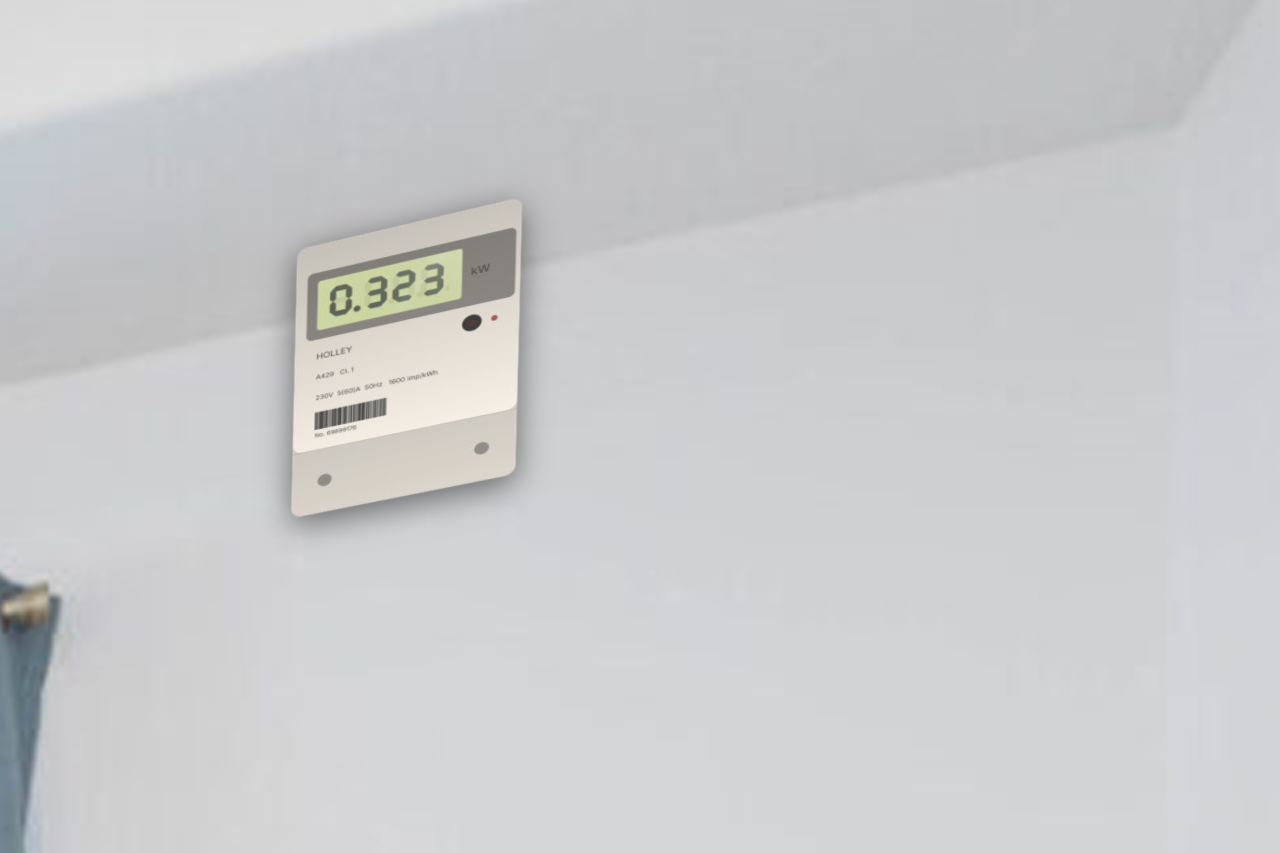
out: value=0.323 unit=kW
